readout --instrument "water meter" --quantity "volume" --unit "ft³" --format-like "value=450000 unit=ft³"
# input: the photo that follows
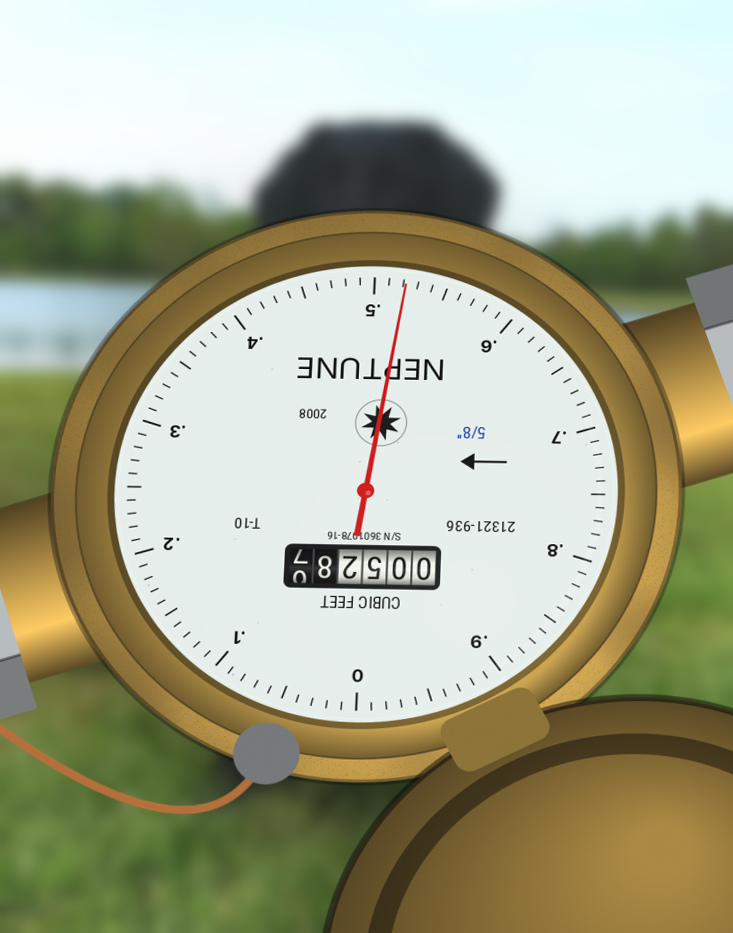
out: value=5286.52 unit=ft³
